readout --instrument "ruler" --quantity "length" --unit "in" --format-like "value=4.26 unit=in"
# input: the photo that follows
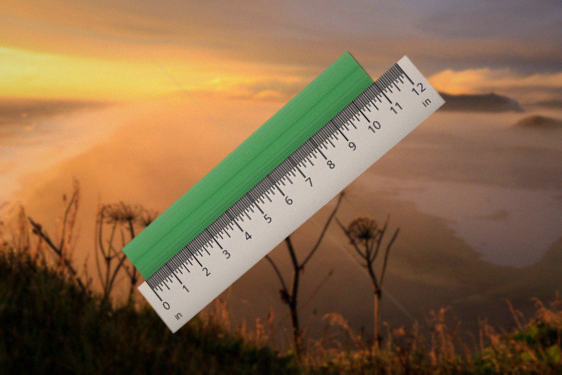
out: value=11 unit=in
